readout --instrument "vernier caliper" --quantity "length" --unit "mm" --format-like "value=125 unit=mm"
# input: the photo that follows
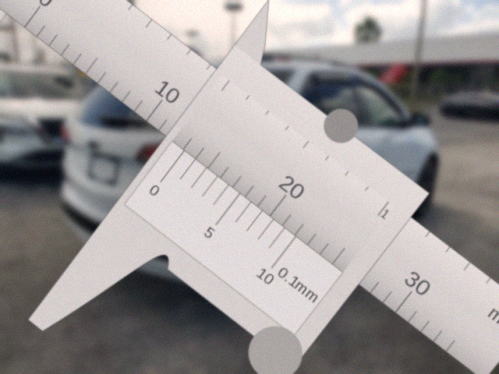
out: value=13.1 unit=mm
